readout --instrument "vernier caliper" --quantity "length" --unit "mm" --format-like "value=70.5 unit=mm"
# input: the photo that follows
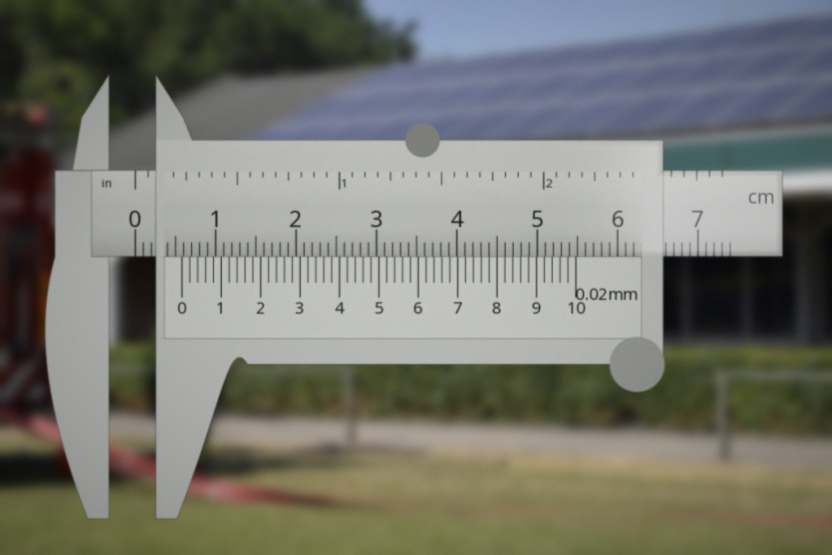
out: value=5.8 unit=mm
